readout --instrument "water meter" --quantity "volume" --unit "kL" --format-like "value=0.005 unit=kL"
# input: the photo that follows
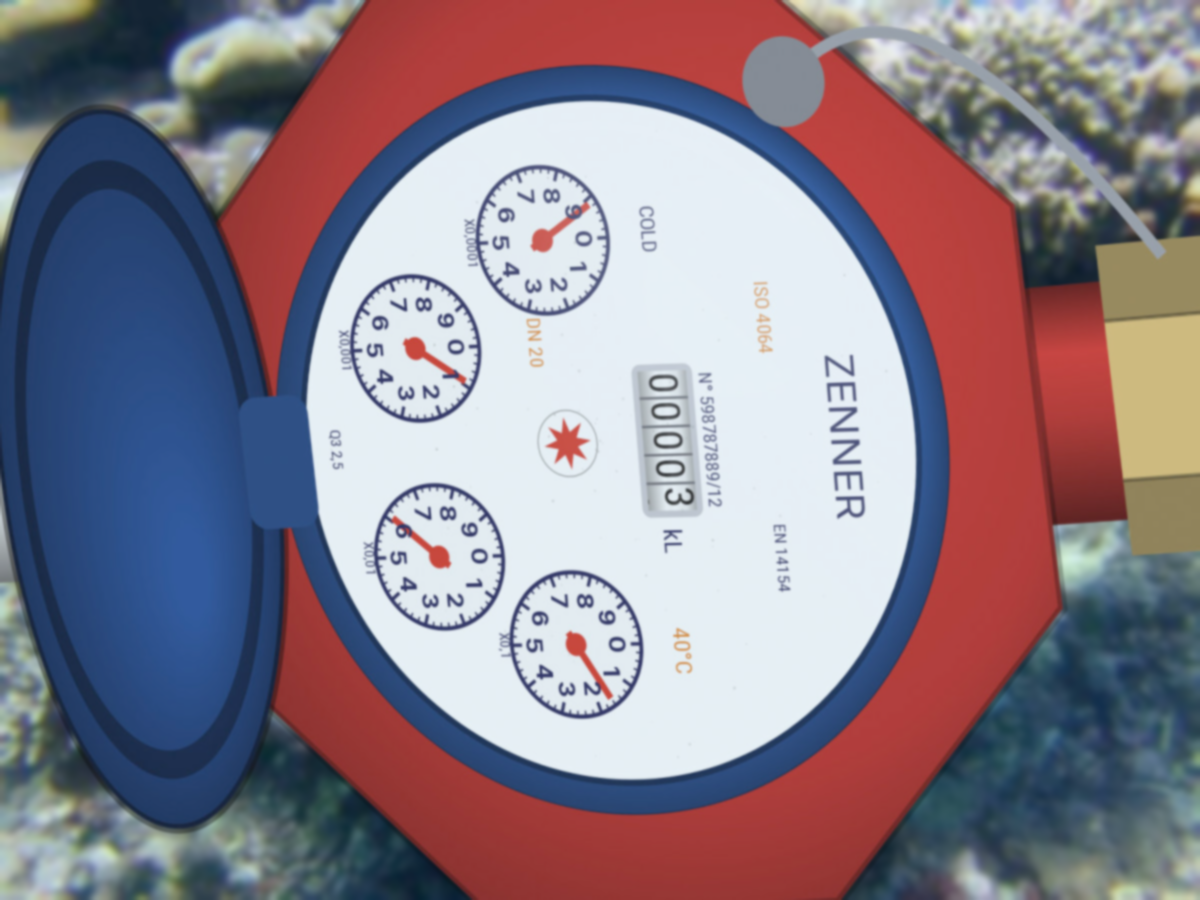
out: value=3.1609 unit=kL
